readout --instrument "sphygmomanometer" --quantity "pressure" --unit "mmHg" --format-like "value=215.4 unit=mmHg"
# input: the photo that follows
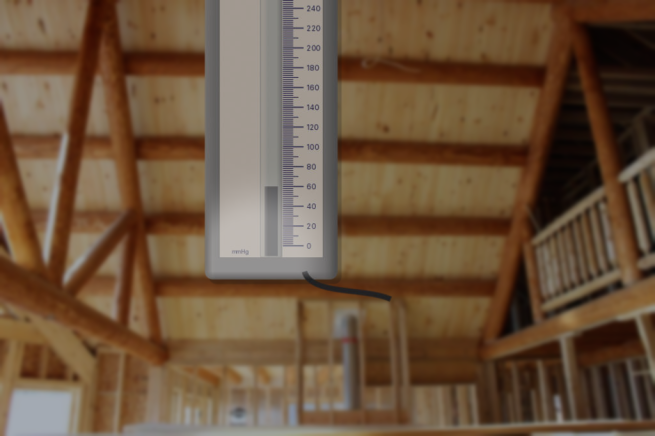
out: value=60 unit=mmHg
